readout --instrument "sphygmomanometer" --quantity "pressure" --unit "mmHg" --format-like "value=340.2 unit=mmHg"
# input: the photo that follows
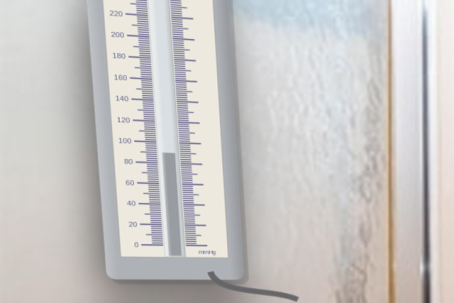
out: value=90 unit=mmHg
